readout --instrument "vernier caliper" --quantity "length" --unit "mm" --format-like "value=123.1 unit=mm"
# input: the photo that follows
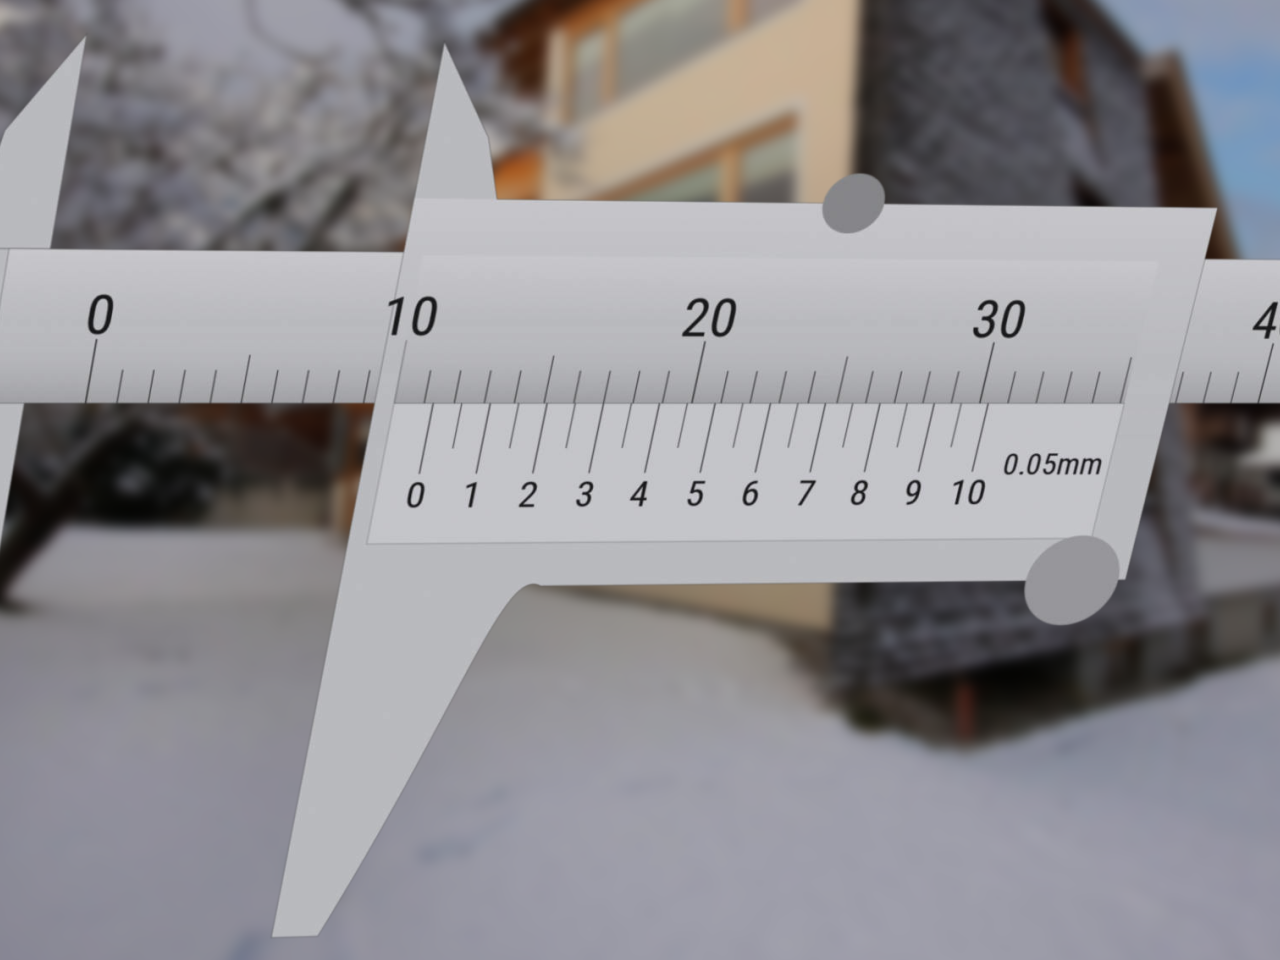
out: value=11.30 unit=mm
